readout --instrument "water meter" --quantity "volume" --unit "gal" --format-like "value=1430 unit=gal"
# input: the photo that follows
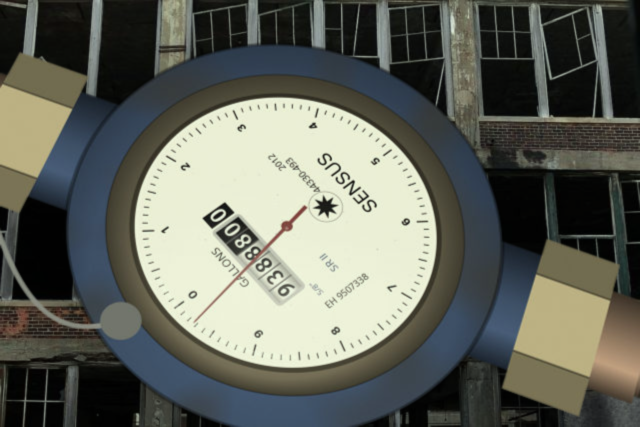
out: value=9388799.7 unit=gal
